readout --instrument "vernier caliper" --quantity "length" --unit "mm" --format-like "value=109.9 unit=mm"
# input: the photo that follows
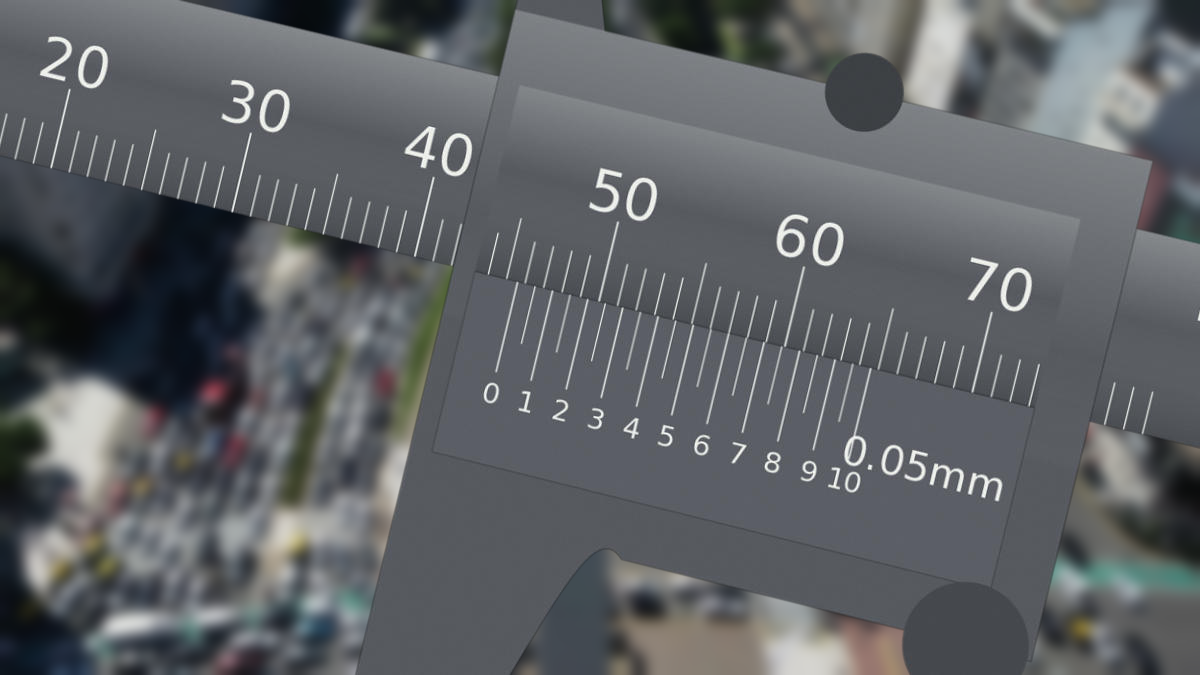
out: value=45.6 unit=mm
